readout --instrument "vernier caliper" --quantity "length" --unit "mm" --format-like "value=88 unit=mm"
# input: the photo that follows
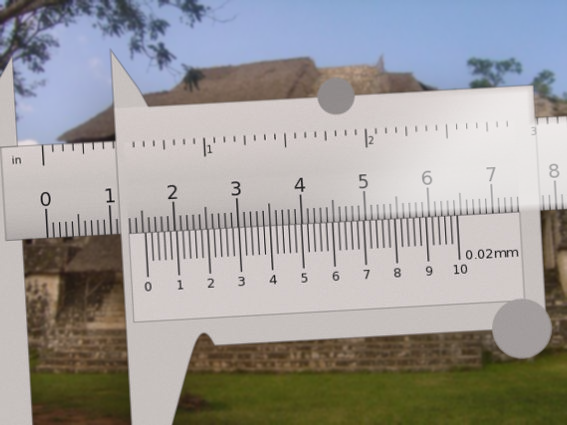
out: value=15.4 unit=mm
